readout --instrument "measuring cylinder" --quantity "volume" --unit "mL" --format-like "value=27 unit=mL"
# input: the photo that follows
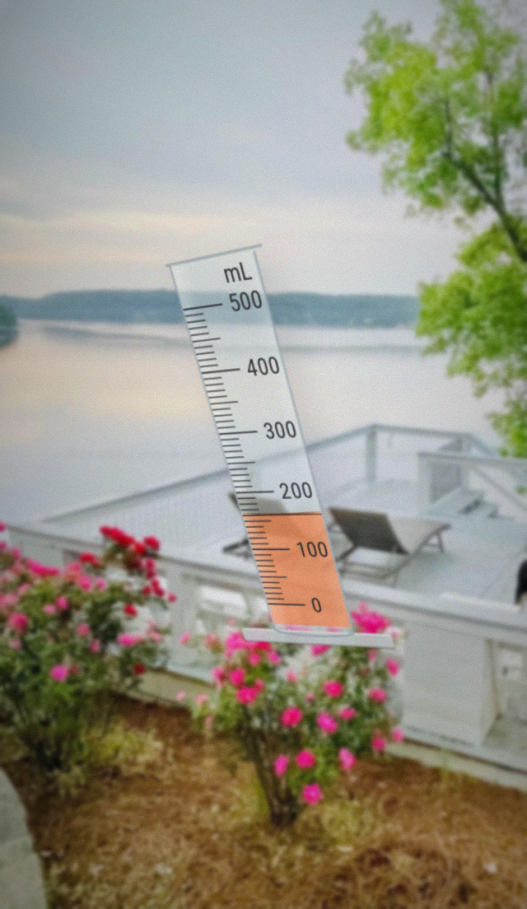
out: value=160 unit=mL
